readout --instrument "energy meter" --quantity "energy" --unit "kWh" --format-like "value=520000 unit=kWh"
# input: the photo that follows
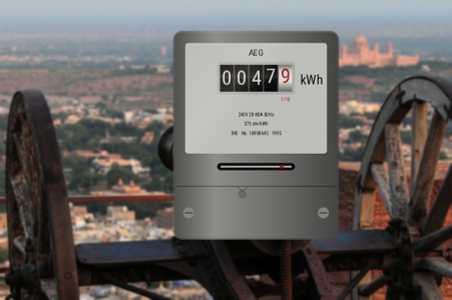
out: value=47.9 unit=kWh
